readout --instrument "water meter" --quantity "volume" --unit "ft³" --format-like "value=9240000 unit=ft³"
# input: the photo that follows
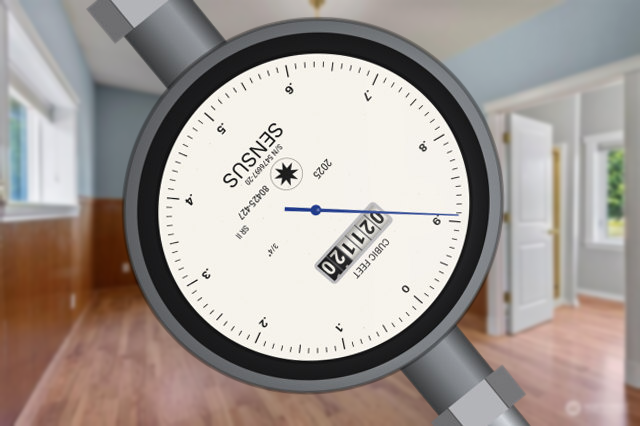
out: value=21119.89 unit=ft³
